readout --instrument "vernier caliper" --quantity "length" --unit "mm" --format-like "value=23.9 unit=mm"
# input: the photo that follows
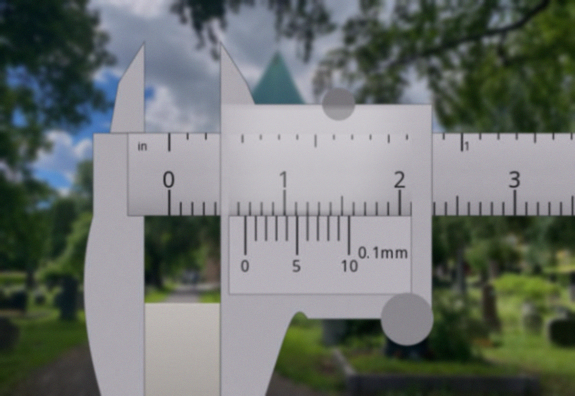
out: value=6.6 unit=mm
